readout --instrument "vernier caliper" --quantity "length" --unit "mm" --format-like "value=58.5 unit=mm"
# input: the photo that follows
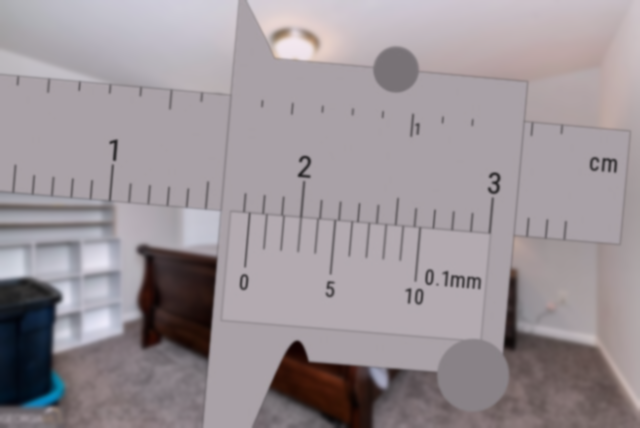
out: value=17.3 unit=mm
